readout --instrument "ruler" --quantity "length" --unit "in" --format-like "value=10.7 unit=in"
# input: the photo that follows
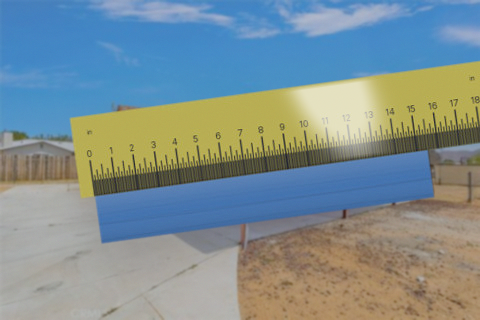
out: value=15.5 unit=in
